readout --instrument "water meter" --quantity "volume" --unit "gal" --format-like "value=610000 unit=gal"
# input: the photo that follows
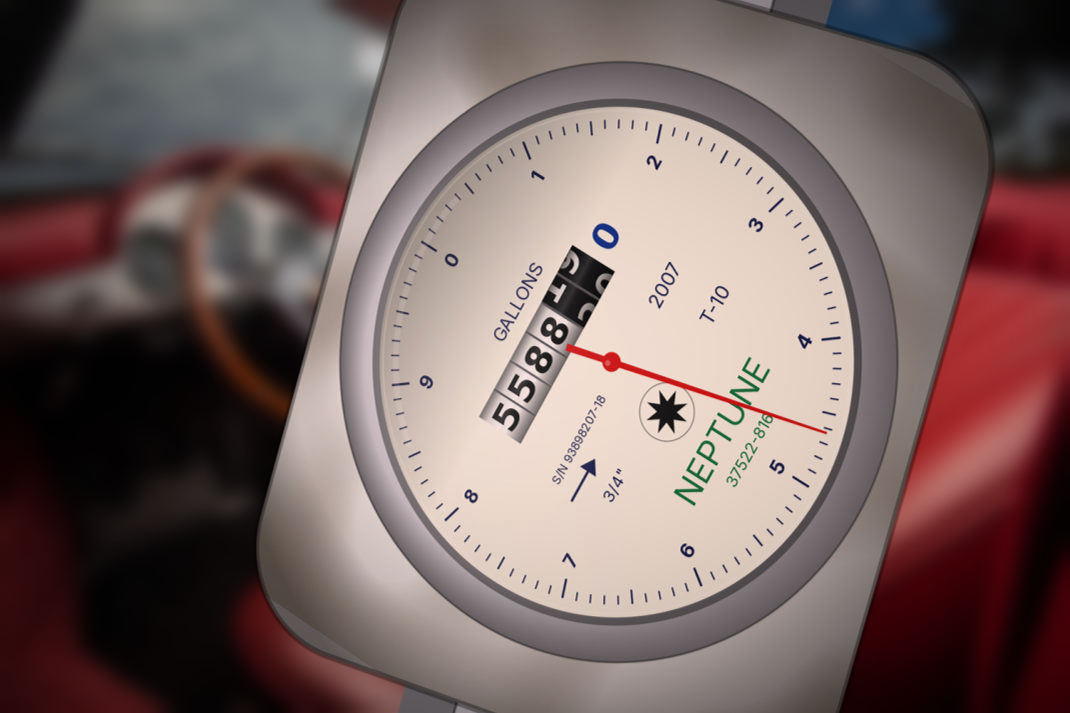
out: value=5588194.6 unit=gal
